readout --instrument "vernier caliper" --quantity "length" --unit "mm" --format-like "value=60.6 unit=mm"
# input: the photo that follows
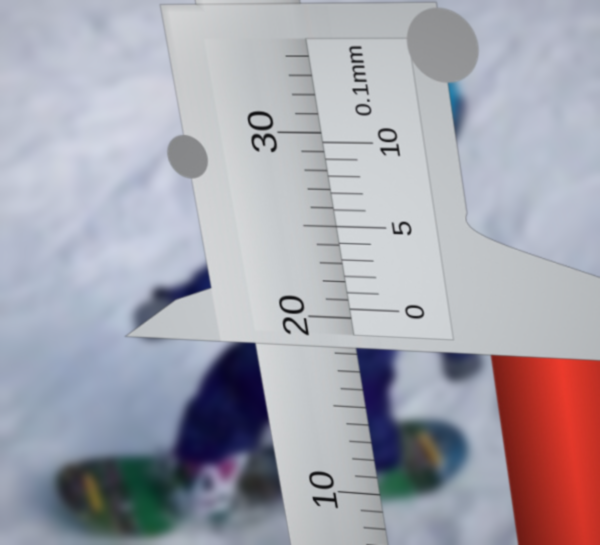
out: value=20.5 unit=mm
